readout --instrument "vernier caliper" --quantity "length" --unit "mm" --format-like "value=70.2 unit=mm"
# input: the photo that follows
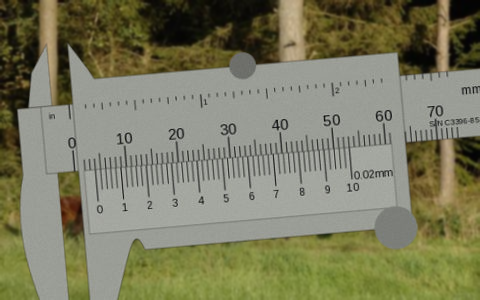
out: value=4.0 unit=mm
